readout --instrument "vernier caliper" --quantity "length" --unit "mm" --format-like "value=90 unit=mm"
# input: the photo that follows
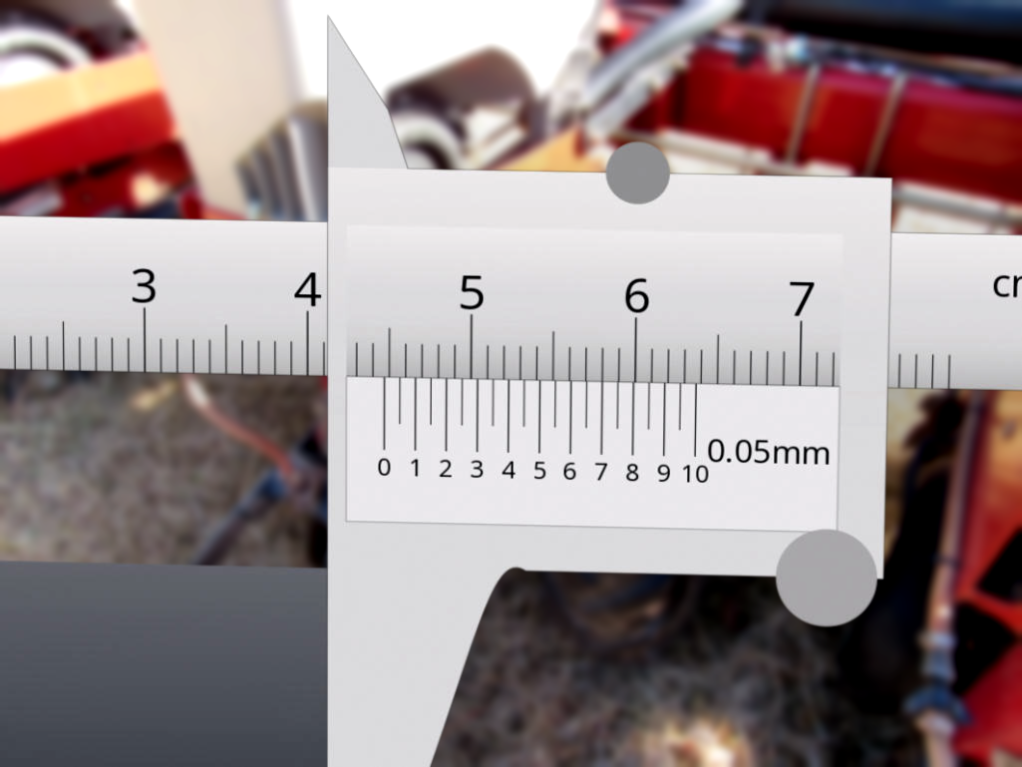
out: value=44.7 unit=mm
